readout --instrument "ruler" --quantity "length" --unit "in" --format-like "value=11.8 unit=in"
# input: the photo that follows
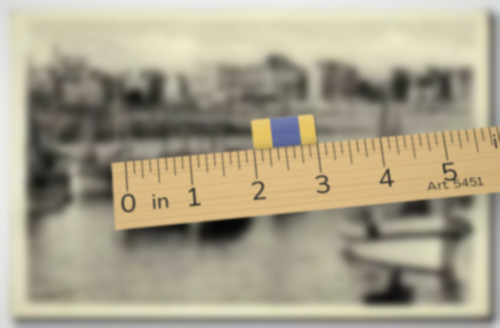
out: value=1 unit=in
